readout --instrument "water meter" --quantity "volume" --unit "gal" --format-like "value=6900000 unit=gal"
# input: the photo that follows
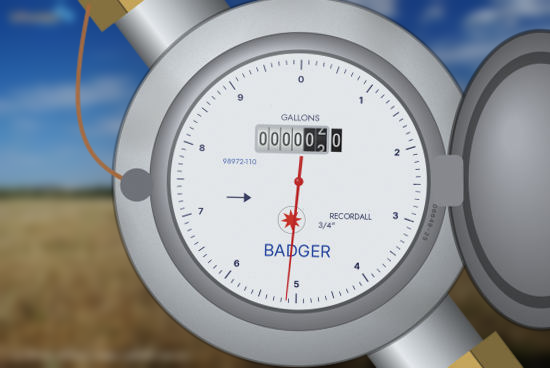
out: value=25.1 unit=gal
